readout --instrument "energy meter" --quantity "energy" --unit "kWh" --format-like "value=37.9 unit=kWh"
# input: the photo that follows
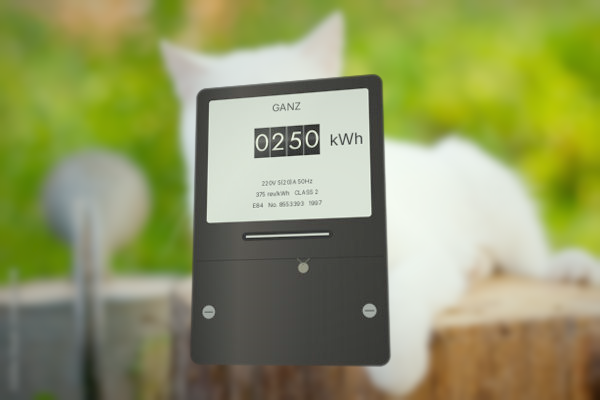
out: value=250 unit=kWh
